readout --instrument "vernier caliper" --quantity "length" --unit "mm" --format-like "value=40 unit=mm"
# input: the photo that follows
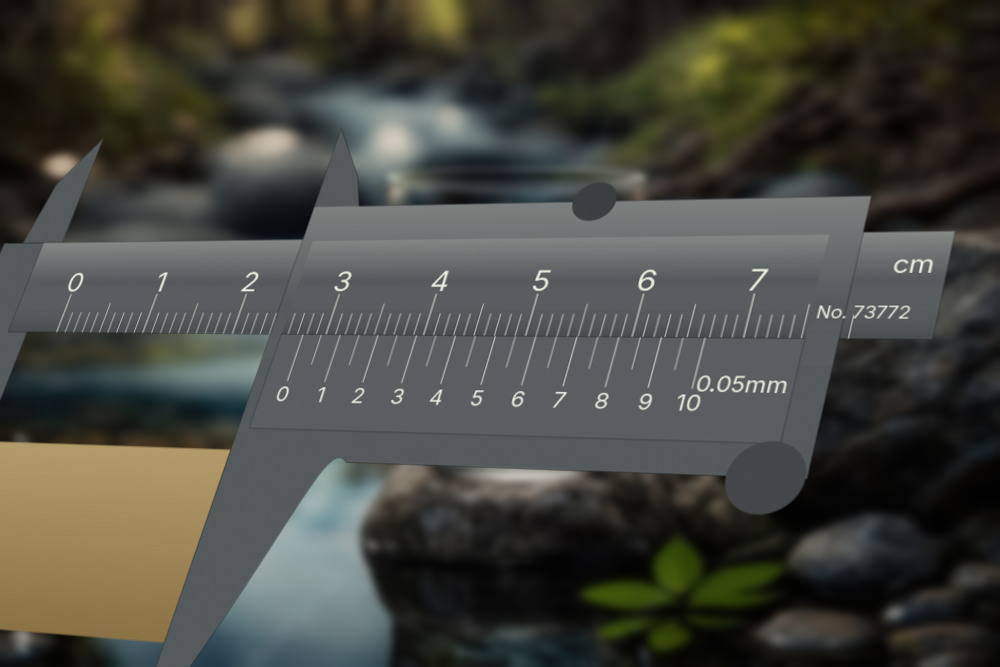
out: value=27.6 unit=mm
